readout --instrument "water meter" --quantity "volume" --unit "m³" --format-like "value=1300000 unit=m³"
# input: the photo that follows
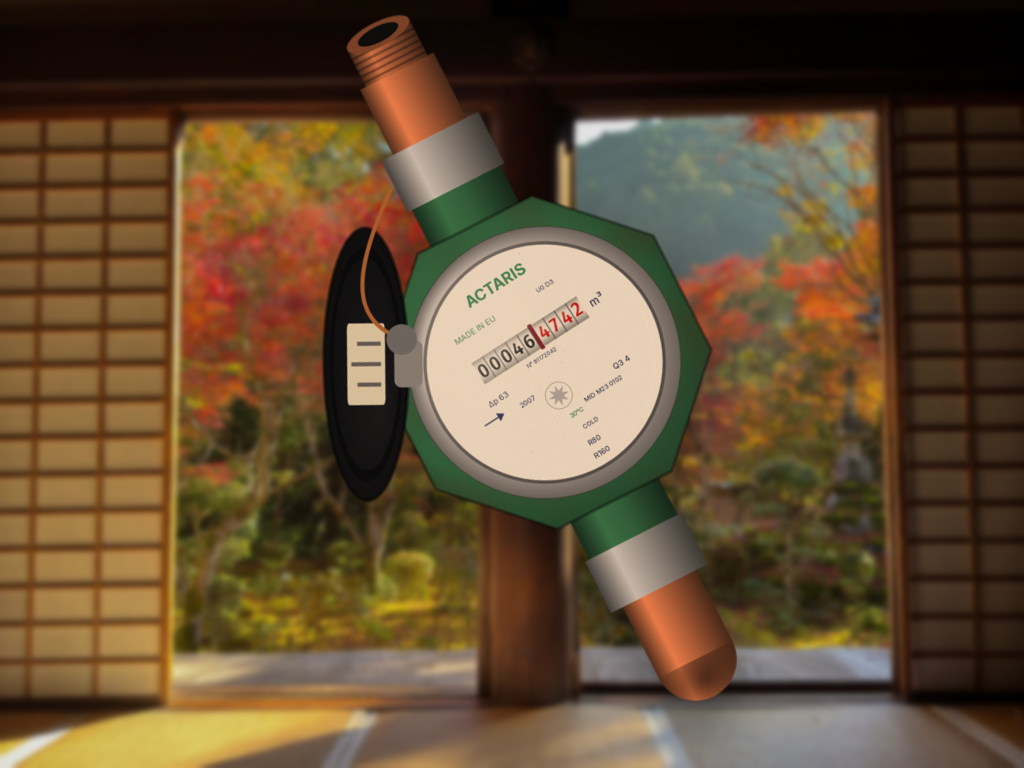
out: value=46.4742 unit=m³
